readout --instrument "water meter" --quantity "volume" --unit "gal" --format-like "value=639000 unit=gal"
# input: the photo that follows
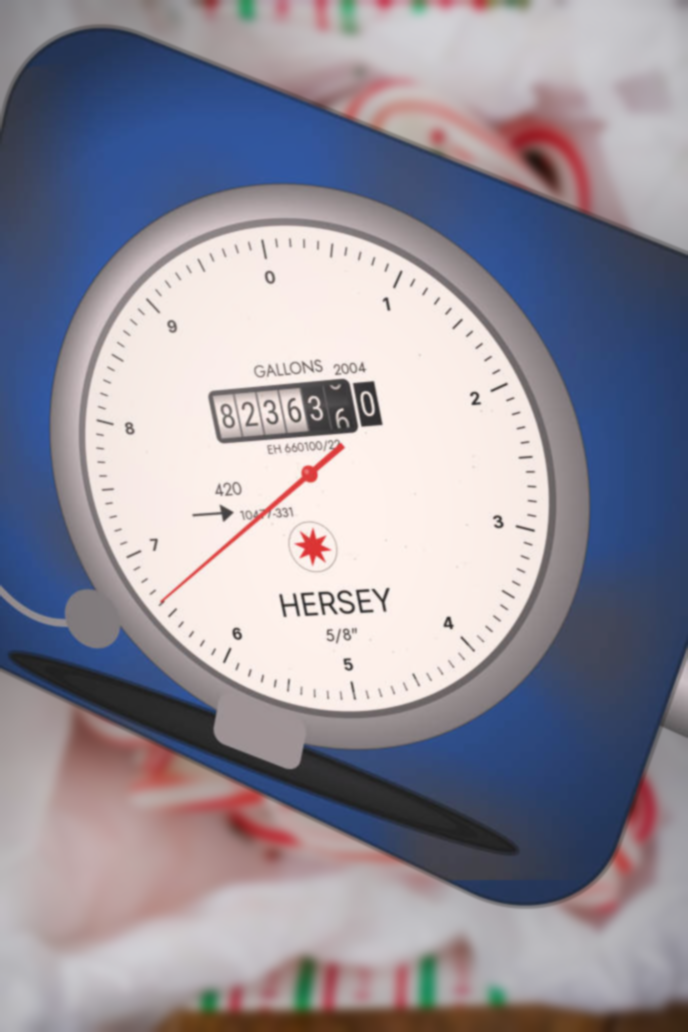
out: value=8236356.6 unit=gal
